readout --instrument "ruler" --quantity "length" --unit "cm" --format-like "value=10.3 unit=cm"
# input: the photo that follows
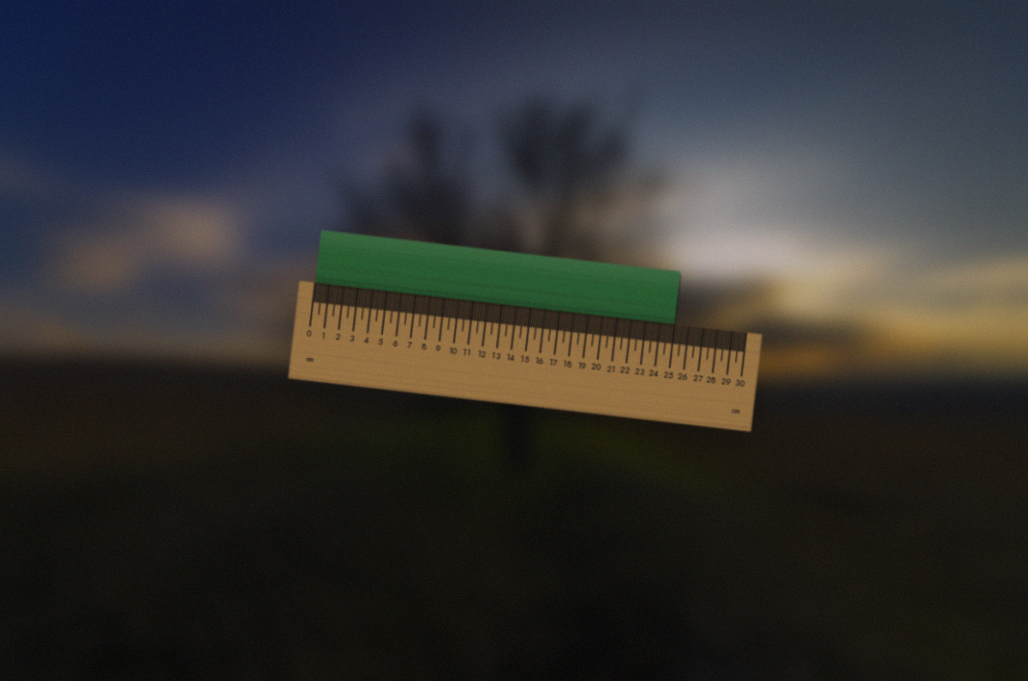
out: value=25 unit=cm
